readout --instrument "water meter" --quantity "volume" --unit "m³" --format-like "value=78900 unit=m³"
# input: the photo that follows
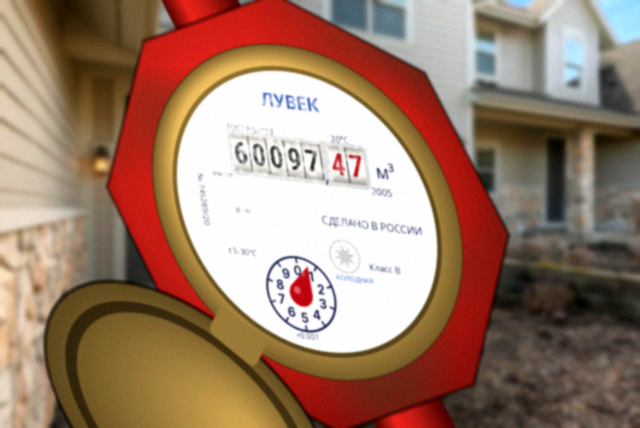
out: value=60097.470 unit=m³
